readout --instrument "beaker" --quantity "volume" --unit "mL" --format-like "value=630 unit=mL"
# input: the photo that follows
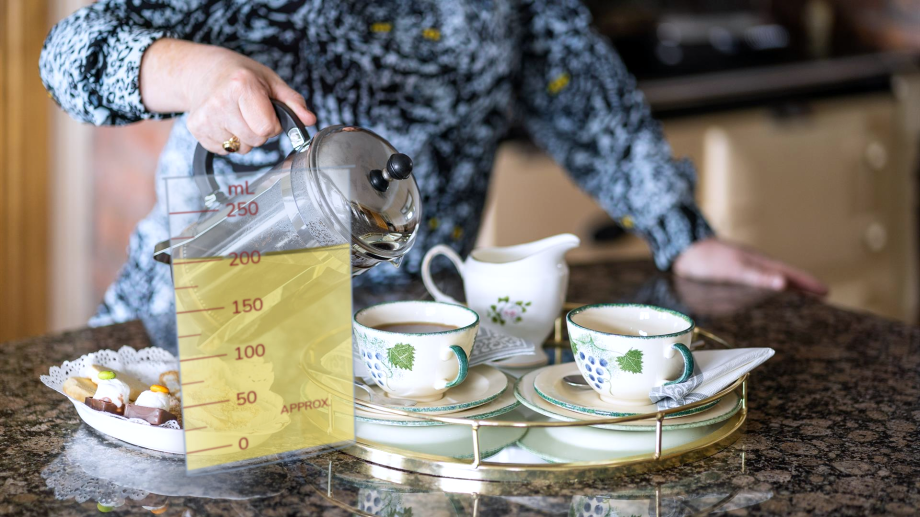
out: value=200 unit=mL
